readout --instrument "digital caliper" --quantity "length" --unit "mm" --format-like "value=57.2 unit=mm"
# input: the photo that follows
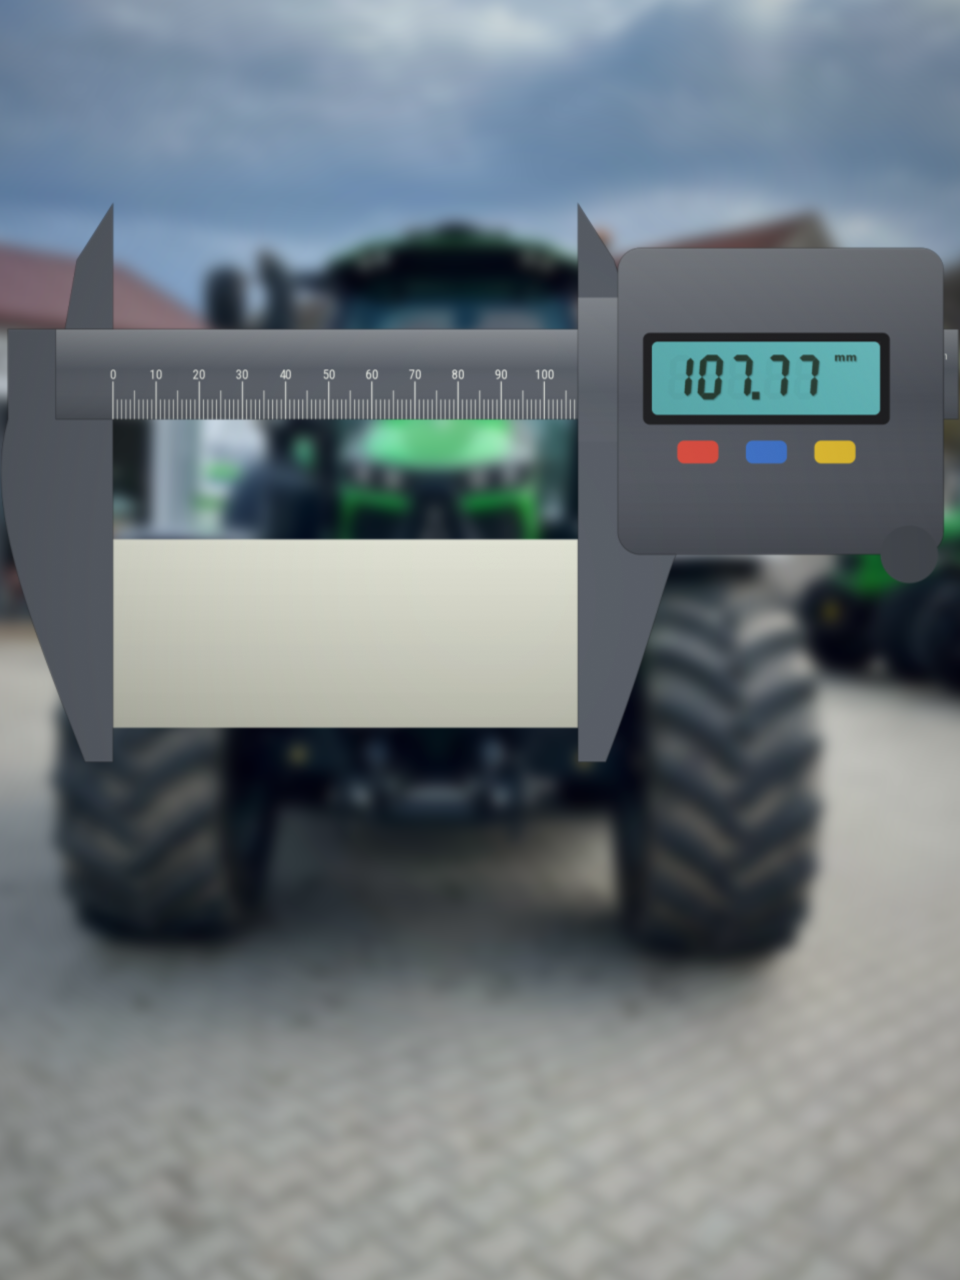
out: value=107.77 unit=mm
